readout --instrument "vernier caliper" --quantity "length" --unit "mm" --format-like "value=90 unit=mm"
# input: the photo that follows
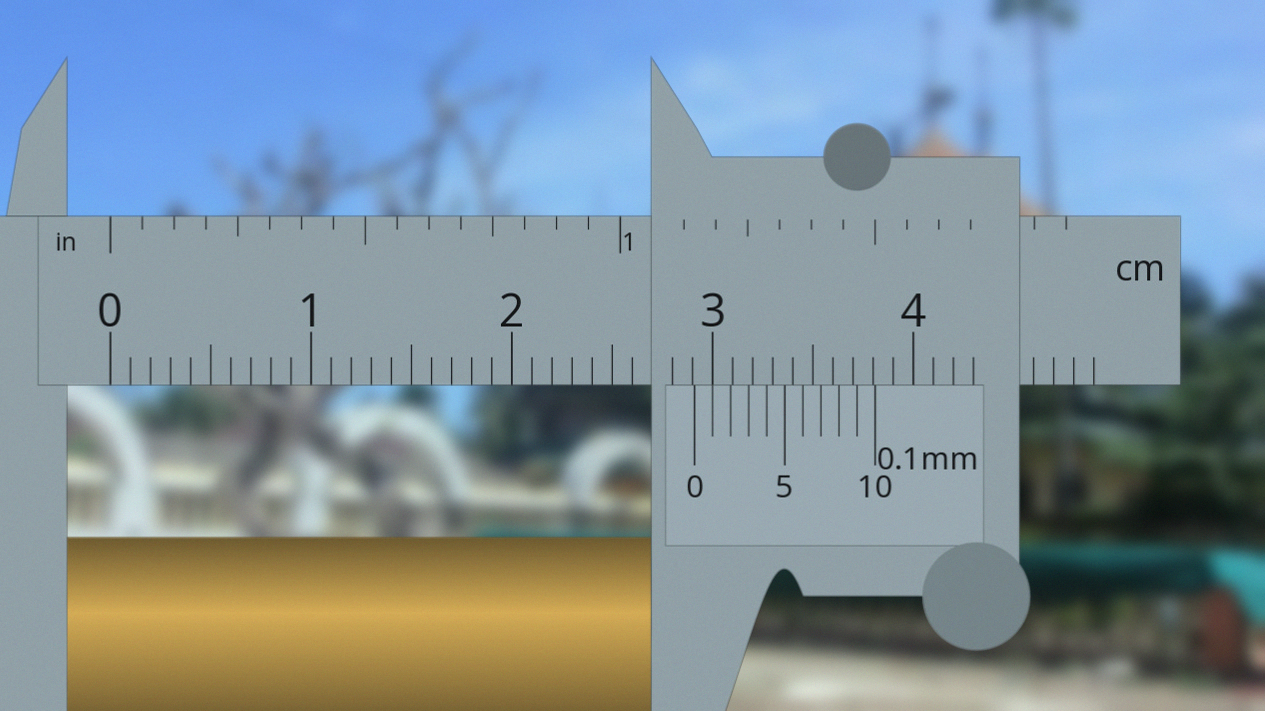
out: value=29.1 unit=mm
